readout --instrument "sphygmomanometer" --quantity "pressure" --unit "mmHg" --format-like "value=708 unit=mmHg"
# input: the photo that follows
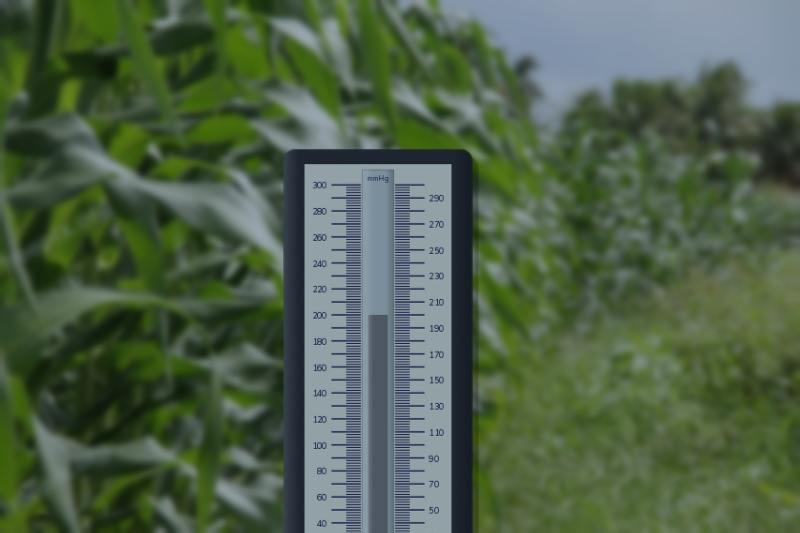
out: value=200 unit=mmHg
